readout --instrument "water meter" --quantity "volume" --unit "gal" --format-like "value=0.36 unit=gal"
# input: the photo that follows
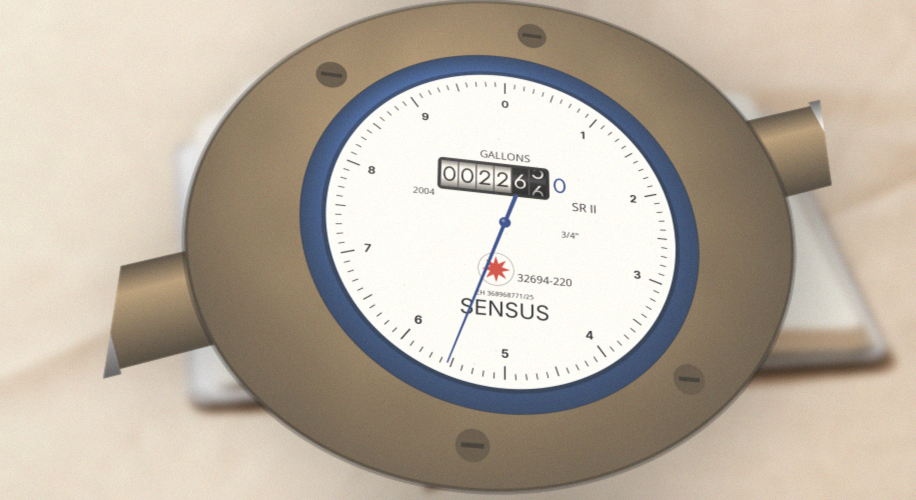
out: value=22655.5 unit=gal
